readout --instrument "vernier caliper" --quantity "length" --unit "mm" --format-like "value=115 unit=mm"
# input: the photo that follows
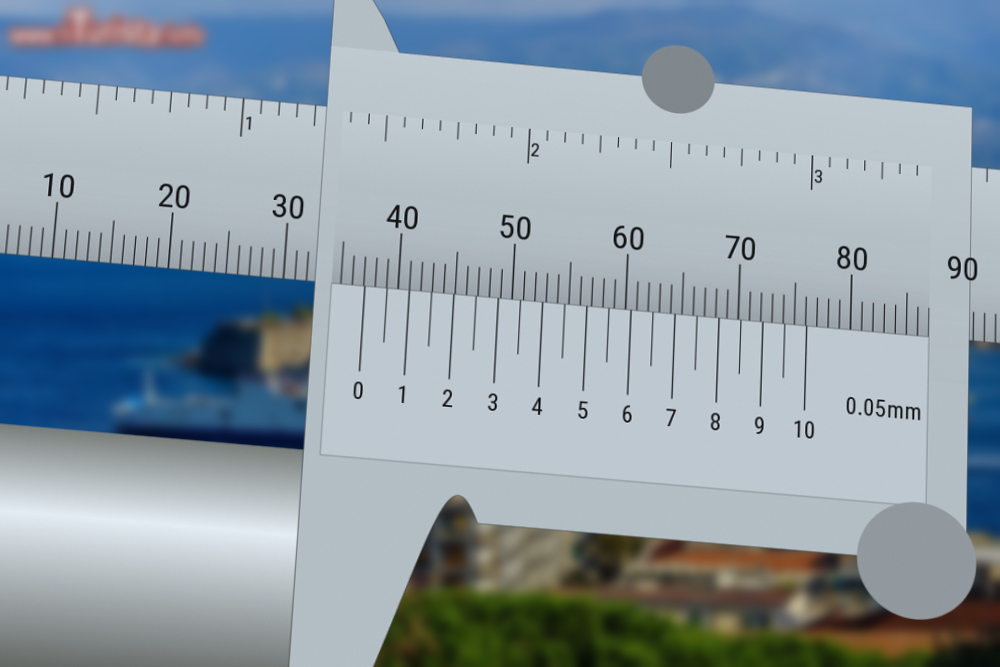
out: value=37.1 unit=mm
